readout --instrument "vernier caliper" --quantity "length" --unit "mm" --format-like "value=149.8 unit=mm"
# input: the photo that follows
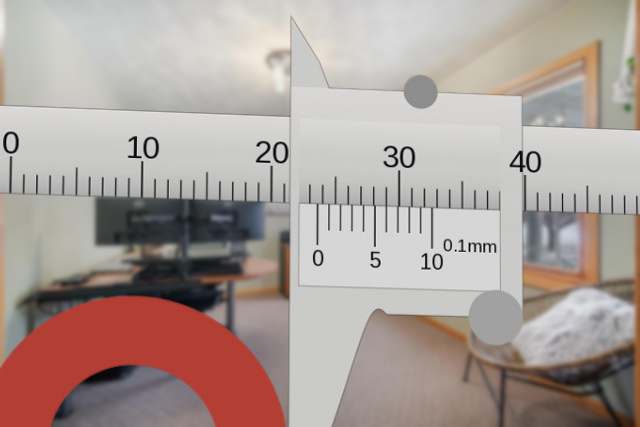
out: value=23.6 unit=mm
